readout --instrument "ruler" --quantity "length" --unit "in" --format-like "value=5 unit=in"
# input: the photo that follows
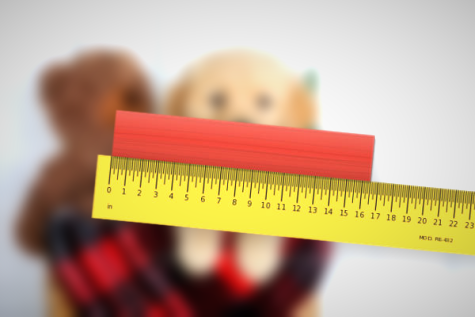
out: value=16.5 unit=in
